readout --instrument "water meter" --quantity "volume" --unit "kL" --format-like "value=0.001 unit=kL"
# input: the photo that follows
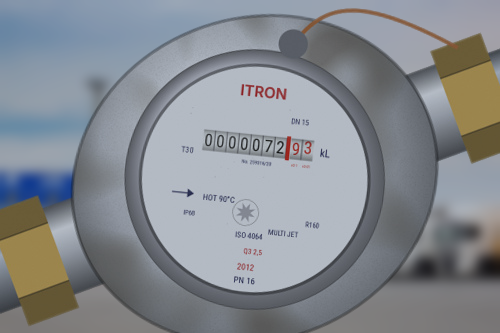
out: value=72.93 unit=kL
